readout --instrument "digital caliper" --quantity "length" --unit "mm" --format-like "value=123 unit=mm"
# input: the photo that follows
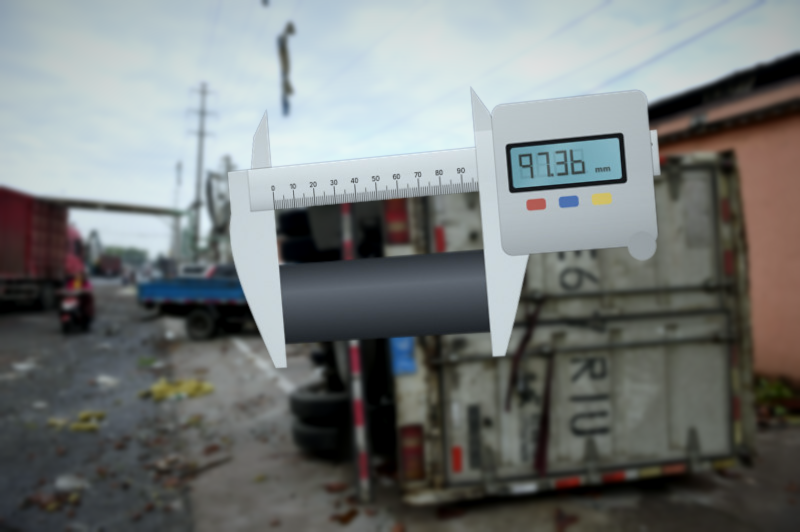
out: value=97.36 unit=mm
